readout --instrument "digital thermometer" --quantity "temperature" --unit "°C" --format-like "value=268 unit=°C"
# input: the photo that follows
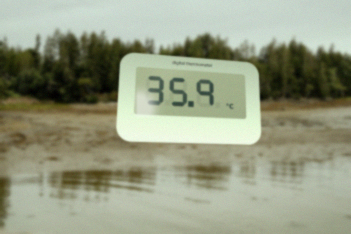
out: value=35.9 unit=°C
